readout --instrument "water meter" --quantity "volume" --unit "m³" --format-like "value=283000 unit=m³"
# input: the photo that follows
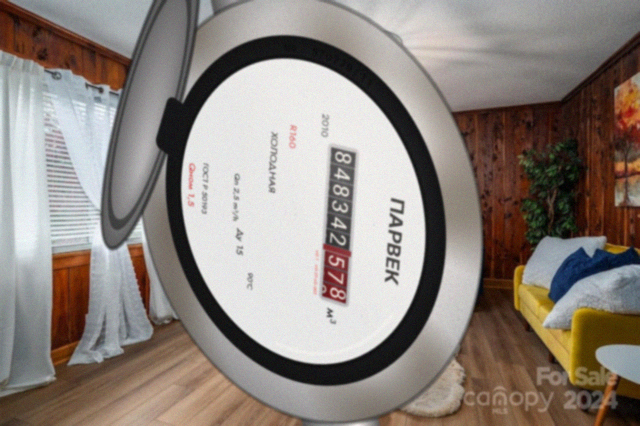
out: value=848342.578 unit=m³
